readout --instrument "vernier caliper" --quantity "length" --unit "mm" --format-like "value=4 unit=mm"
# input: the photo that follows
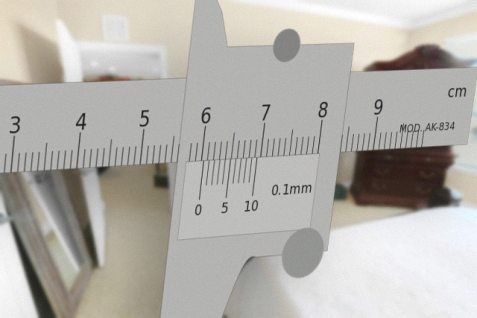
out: value=60.4 unit=mm
